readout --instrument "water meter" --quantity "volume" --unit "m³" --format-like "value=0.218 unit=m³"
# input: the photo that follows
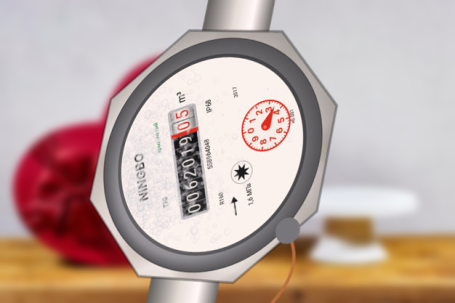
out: value=62019.053 unit=m³
